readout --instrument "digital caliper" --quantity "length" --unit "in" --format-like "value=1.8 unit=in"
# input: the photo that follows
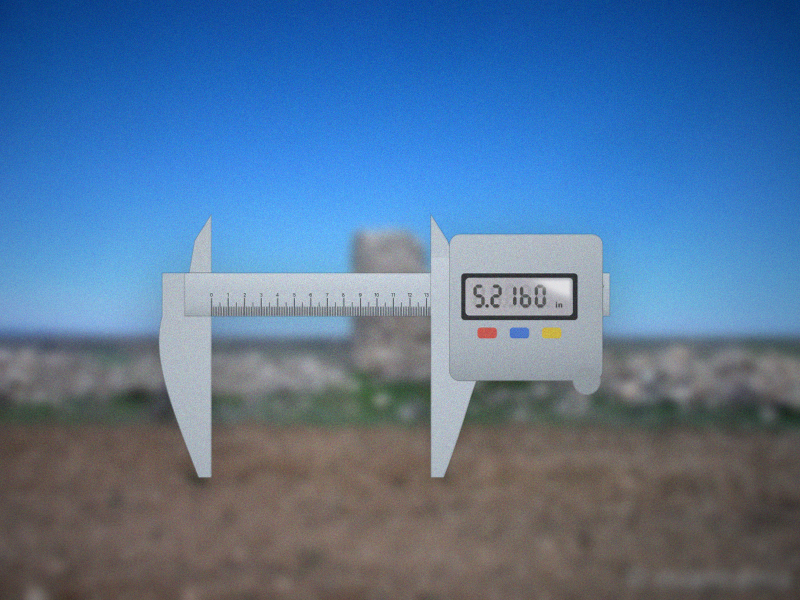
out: value=5.2160 unit=in
